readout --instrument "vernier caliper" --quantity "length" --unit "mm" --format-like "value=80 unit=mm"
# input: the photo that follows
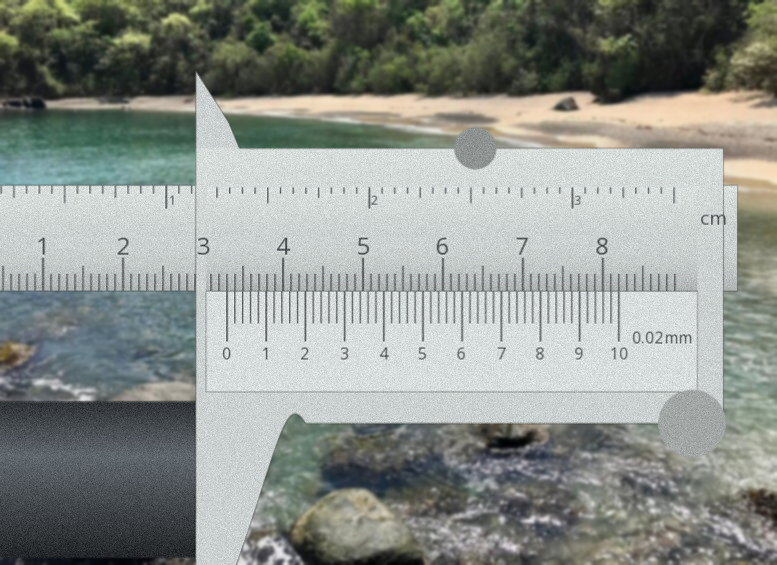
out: value=33.0 unit=mm
